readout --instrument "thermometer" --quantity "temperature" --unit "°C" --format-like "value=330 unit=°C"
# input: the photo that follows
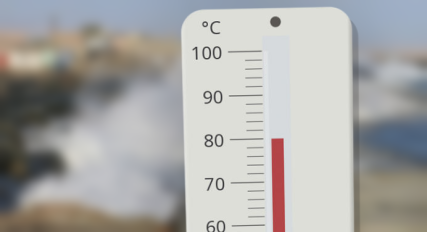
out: value=80 unit=°C
